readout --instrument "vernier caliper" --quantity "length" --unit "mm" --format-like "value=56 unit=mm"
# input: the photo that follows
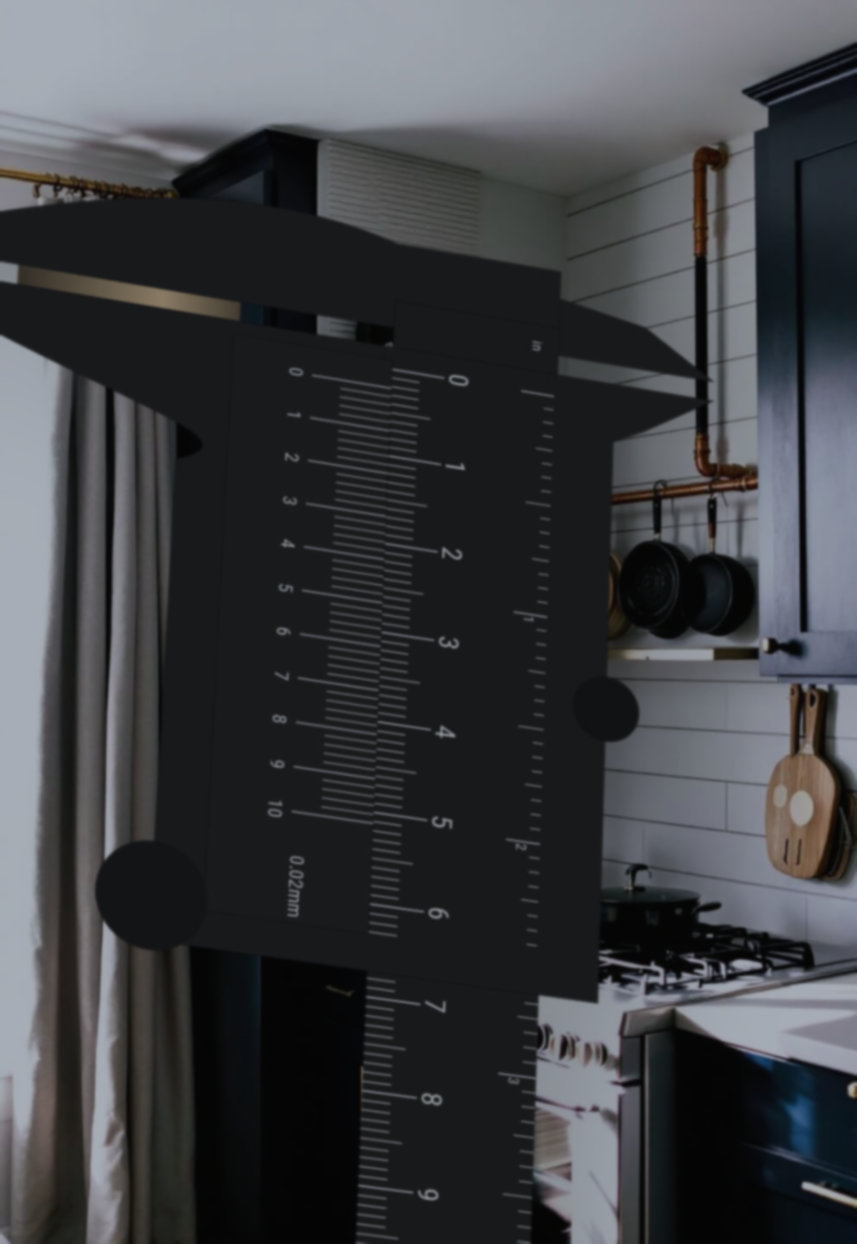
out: value=2.2 unit=mm
